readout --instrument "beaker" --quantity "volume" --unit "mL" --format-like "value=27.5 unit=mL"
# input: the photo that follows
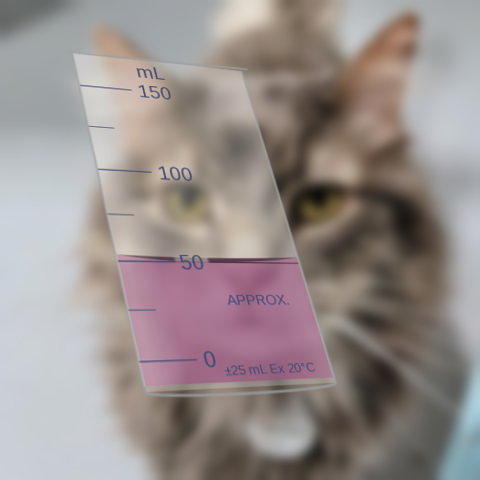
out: value=50 unit=mL
